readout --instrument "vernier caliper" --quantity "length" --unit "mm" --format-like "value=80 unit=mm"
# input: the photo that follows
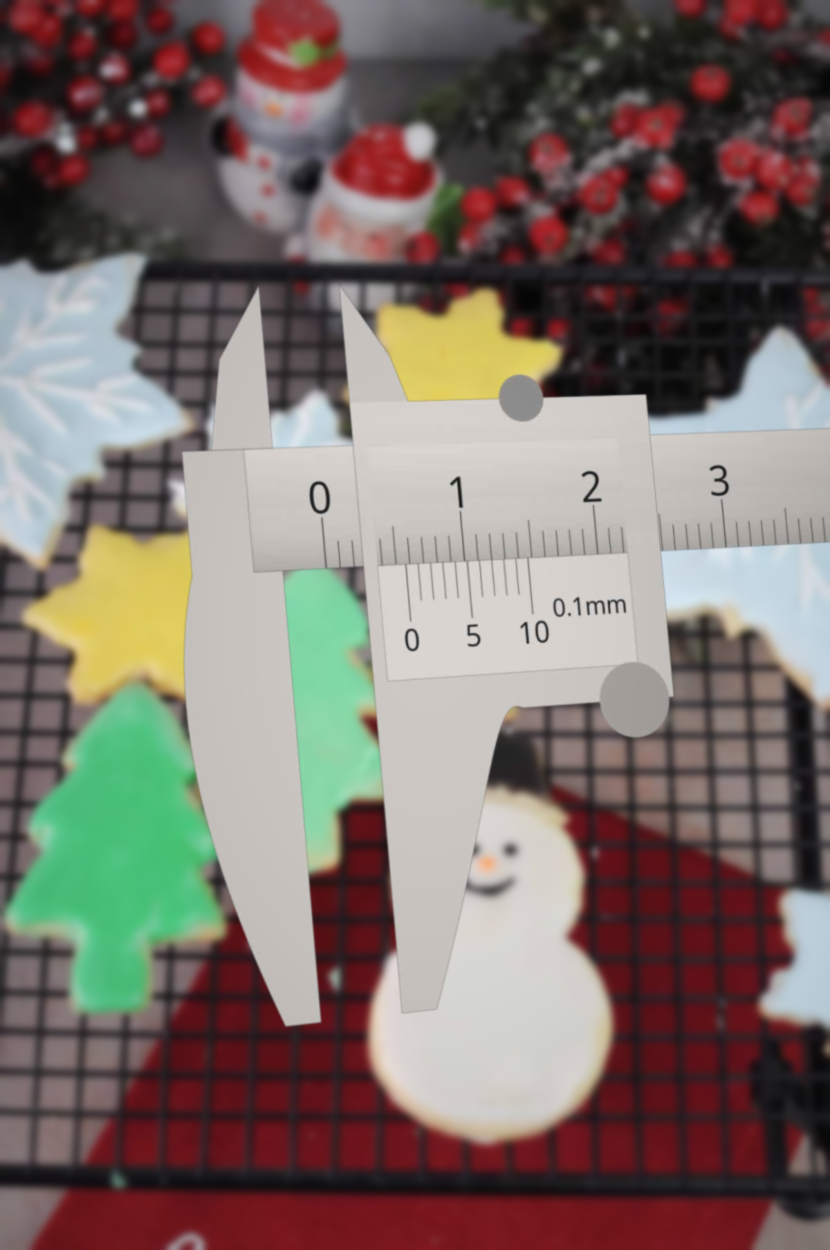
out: value=5.7 unit=mm
